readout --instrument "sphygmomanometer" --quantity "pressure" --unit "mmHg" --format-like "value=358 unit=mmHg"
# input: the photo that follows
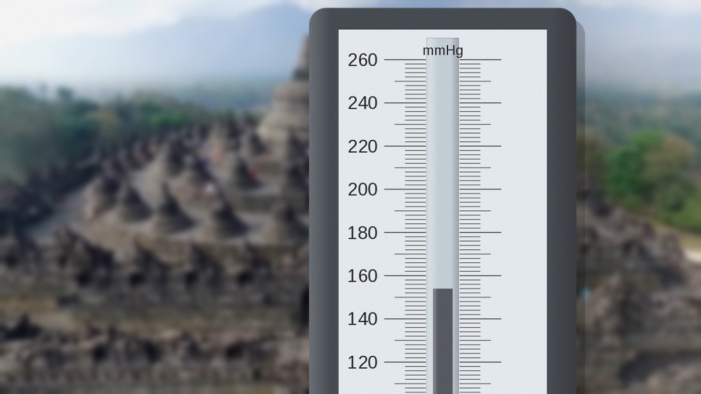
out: value=154 unit=mmHg
